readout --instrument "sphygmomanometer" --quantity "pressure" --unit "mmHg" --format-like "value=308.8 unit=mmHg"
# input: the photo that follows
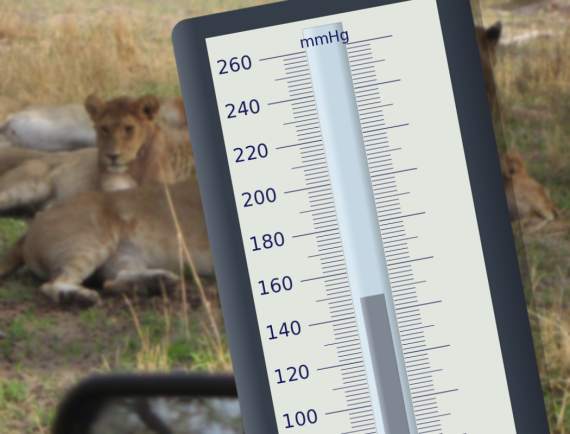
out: value=148 unit=mmHg
